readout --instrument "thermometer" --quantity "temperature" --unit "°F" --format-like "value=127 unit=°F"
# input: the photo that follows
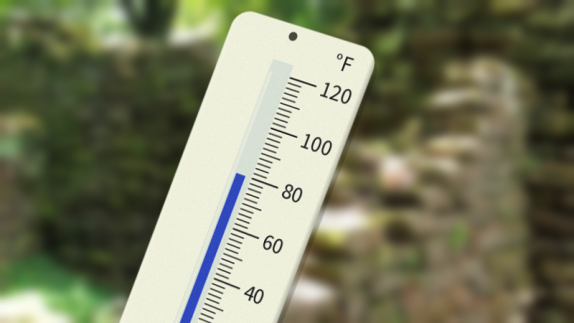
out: value=80 unit=°F
